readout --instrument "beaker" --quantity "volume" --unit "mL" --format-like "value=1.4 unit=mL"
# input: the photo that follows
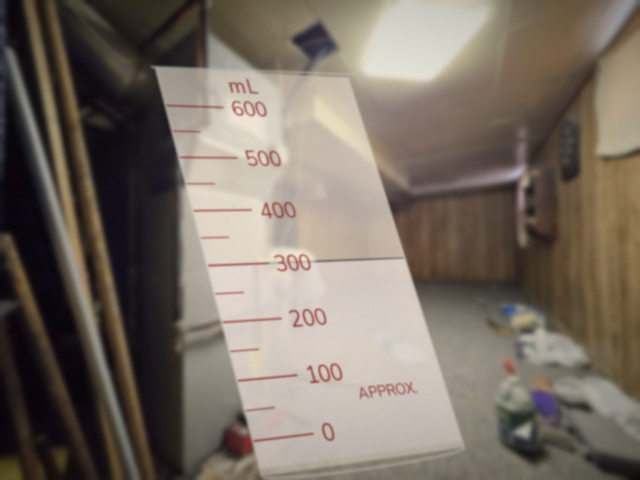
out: value=300 unit=mL
